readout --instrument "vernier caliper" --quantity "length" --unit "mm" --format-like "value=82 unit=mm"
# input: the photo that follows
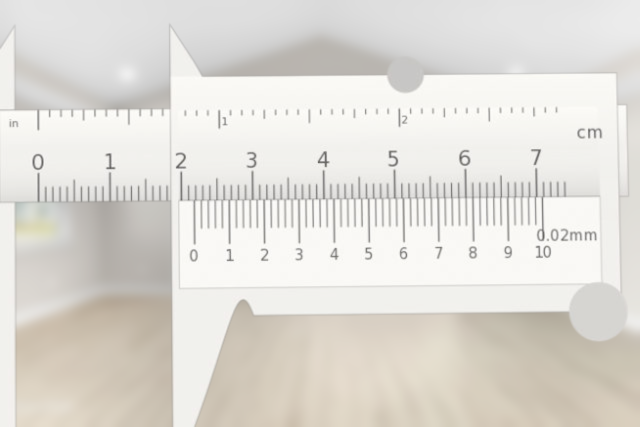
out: value=21.8 unit=mm
